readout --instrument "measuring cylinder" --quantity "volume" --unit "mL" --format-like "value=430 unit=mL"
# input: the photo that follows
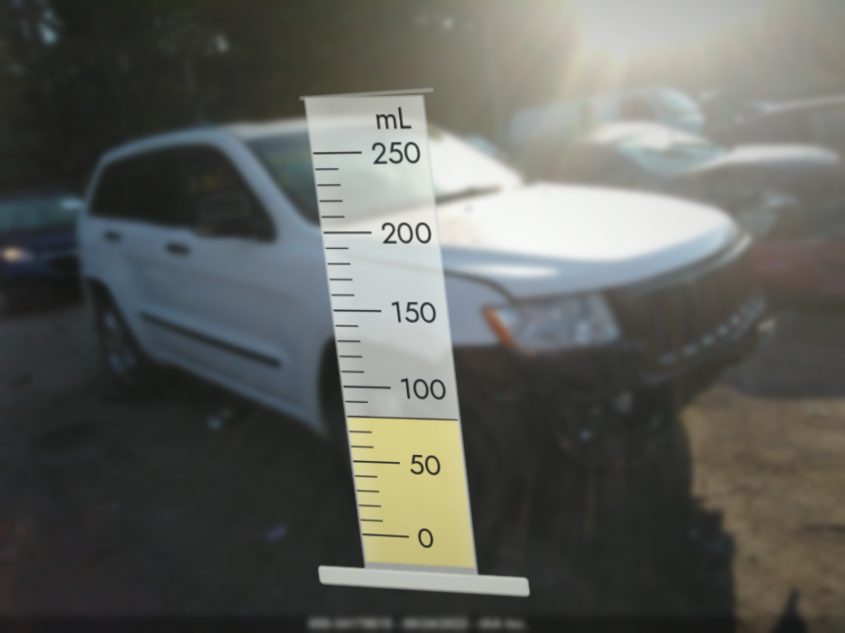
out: value=80 unit=mL
